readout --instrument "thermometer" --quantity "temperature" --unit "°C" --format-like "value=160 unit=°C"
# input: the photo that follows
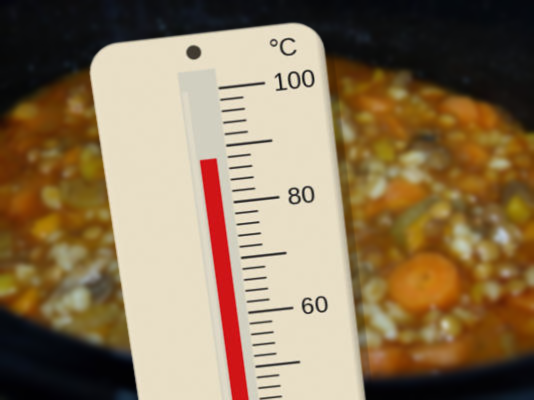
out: value=88 unit=°C
